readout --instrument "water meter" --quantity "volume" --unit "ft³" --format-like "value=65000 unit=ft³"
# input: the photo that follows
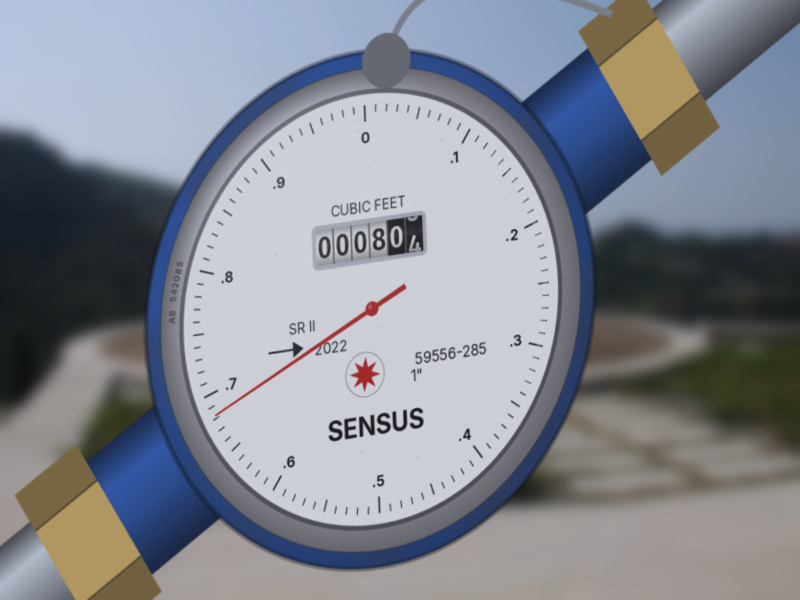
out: value=803.68 unit=ft³
